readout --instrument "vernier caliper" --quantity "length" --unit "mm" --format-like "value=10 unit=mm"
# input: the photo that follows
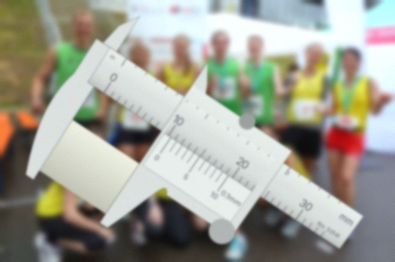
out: value=10.4 unit=mm
